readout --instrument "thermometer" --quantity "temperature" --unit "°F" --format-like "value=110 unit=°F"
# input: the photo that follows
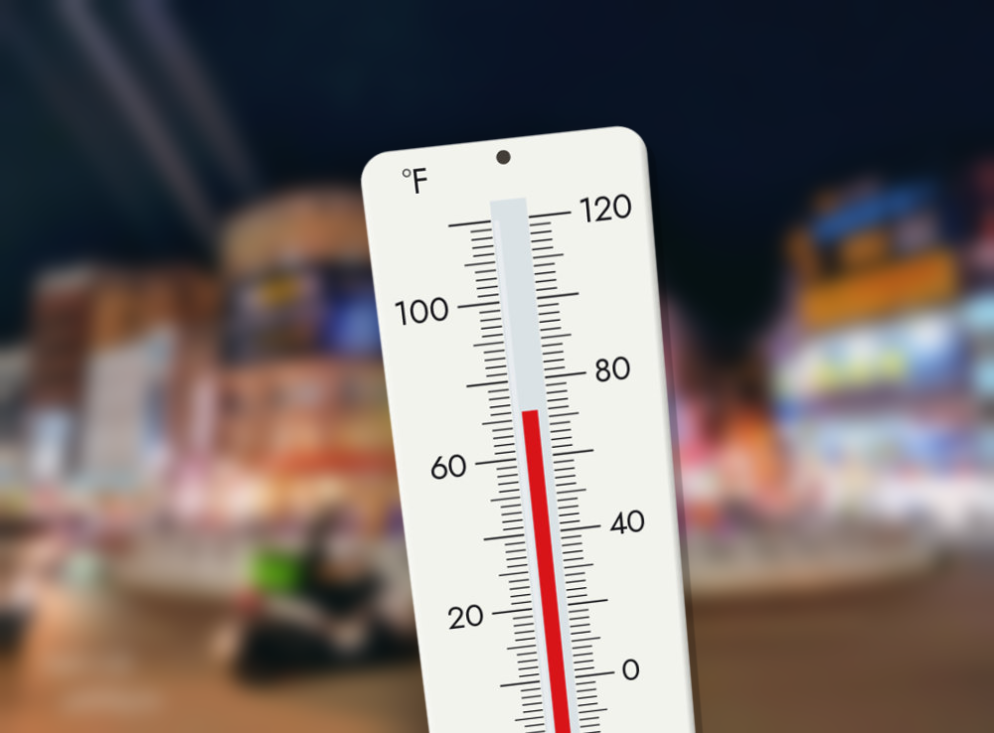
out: value=72 unit=°F
